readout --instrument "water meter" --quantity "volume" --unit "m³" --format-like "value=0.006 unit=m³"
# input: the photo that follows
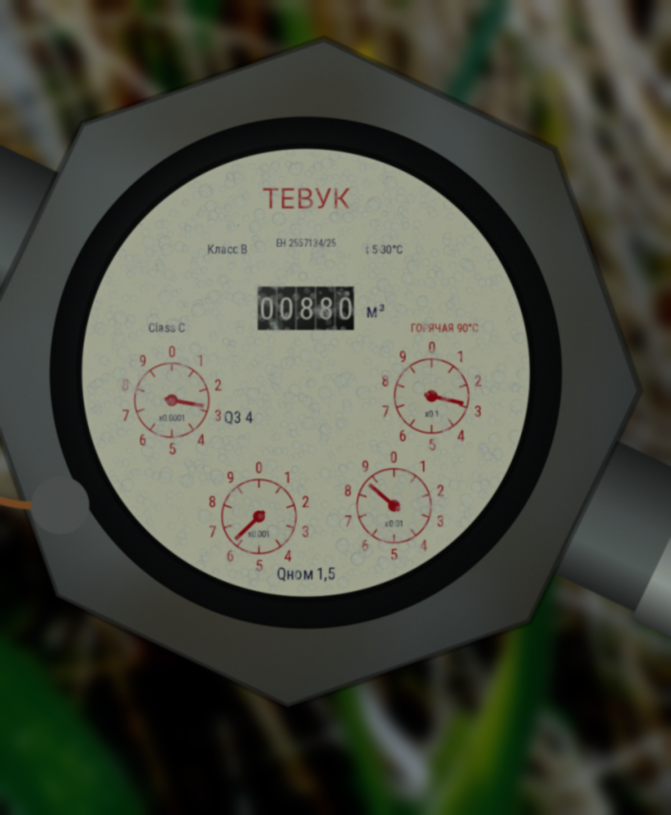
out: value=880.2862 unit=m³
